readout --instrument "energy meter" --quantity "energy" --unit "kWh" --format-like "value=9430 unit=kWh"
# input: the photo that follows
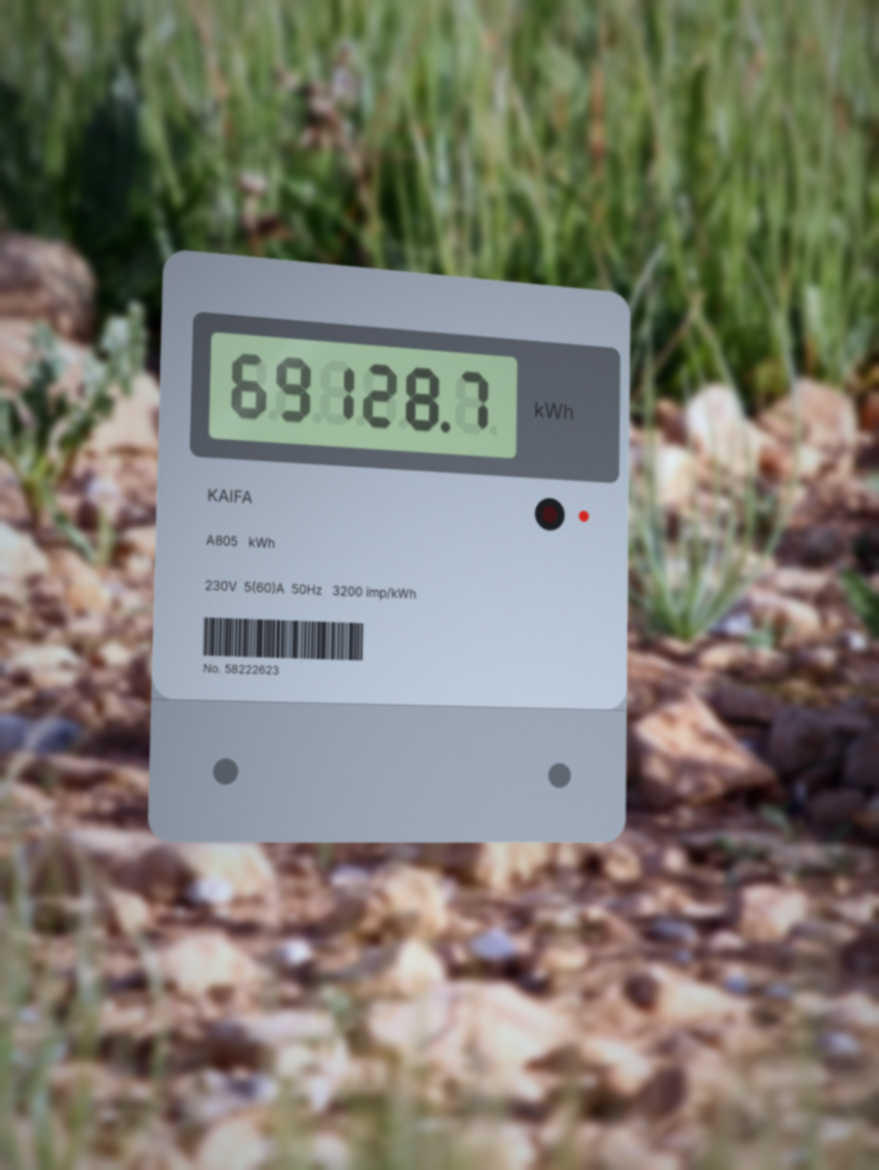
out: value=69128.7 unit=kWh
